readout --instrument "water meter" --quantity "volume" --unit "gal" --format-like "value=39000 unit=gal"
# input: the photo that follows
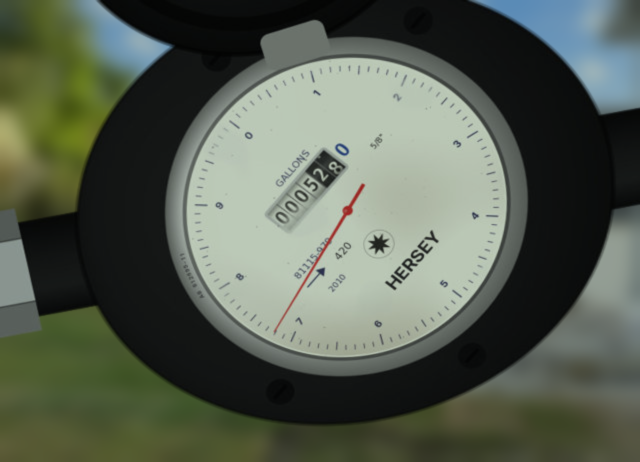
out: value=5277.2 unit=gal
